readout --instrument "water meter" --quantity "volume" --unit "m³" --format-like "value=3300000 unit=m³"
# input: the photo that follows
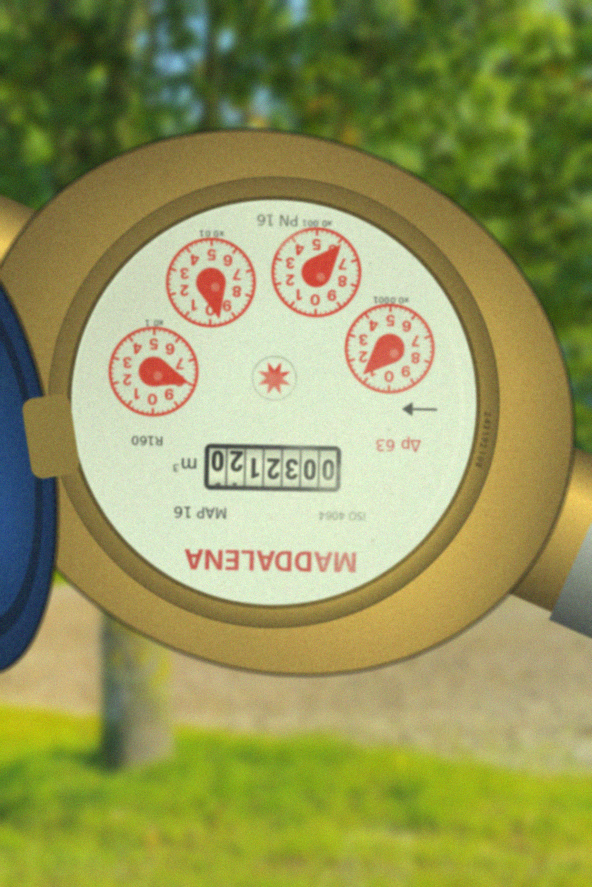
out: value=32119.7961 unit=m³
